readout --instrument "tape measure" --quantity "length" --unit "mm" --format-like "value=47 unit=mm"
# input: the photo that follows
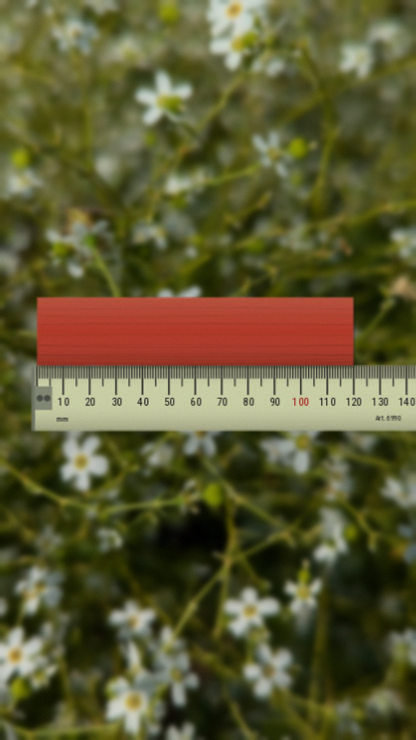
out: value=120 unit=mm
